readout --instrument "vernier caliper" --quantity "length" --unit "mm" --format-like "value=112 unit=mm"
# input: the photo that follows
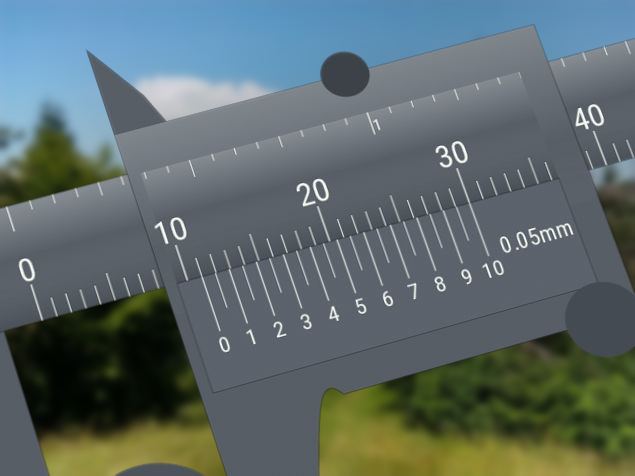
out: value=11.0 unit=mm
